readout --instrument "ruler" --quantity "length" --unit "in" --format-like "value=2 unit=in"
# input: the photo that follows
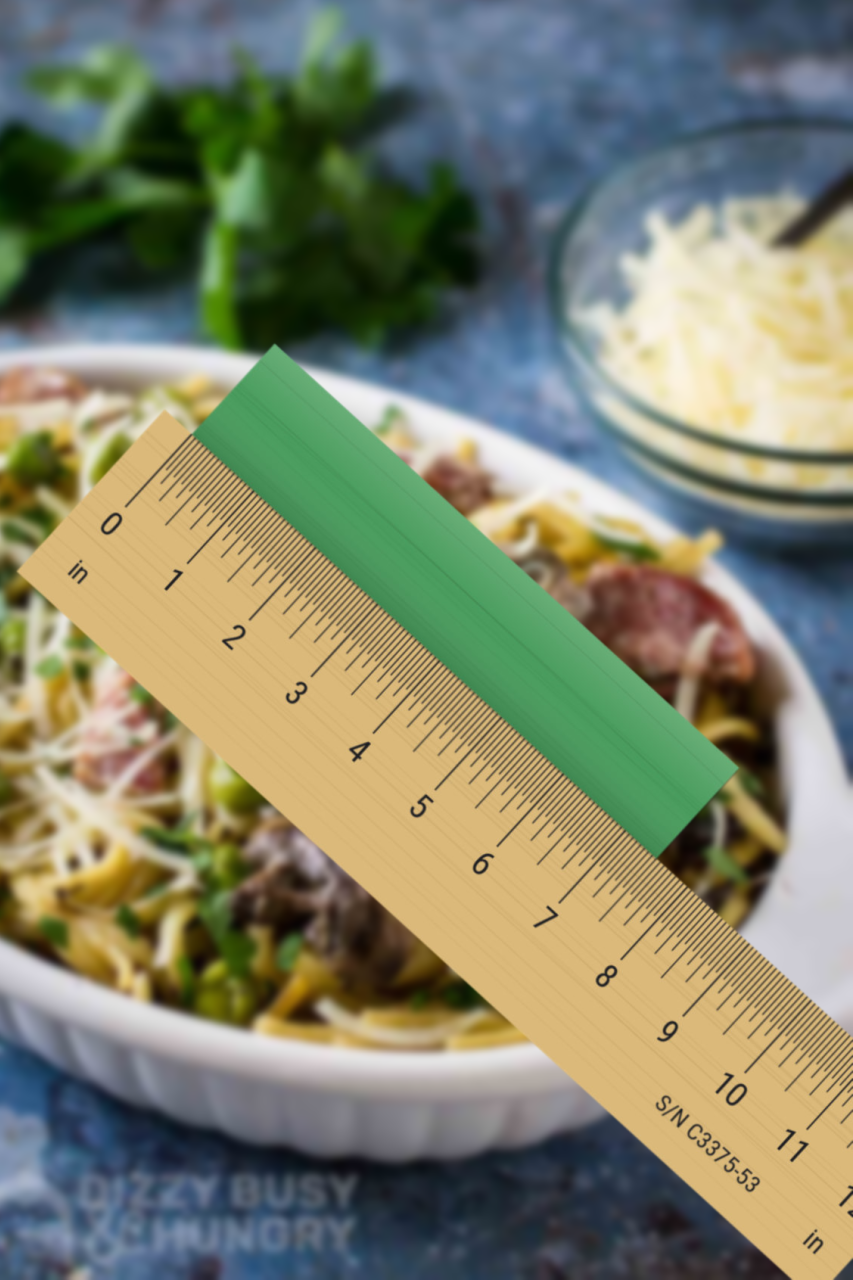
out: value=7.5 unit=in
